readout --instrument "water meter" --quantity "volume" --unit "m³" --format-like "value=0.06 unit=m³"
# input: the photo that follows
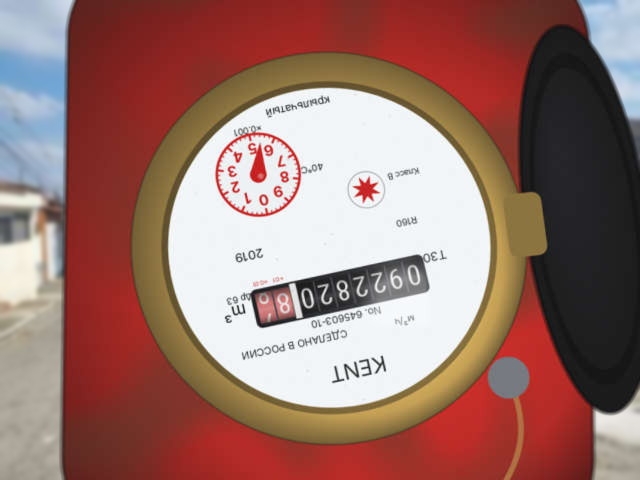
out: value=922820.875 unit=m³
